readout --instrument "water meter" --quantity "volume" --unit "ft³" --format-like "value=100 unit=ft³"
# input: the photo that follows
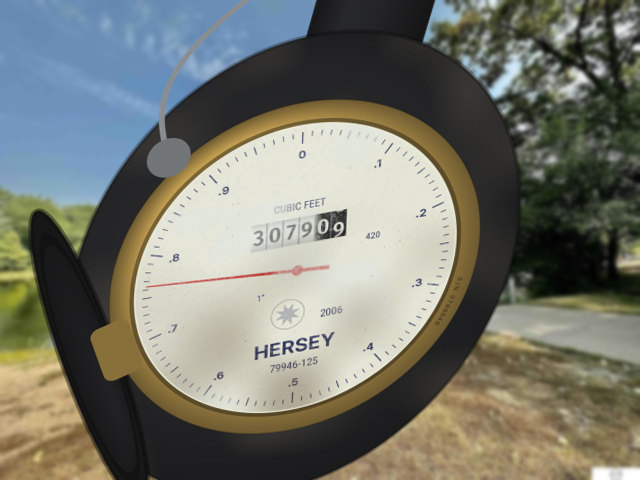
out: value=307908.76 unit=ft³
